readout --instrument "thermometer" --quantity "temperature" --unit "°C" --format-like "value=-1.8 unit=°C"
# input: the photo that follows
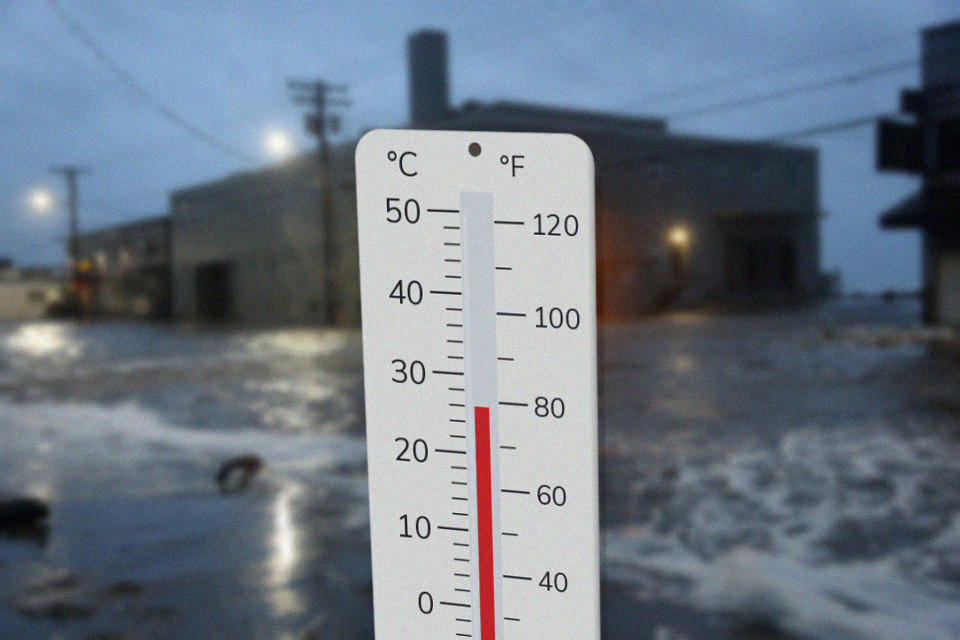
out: value=26 unit=°C
